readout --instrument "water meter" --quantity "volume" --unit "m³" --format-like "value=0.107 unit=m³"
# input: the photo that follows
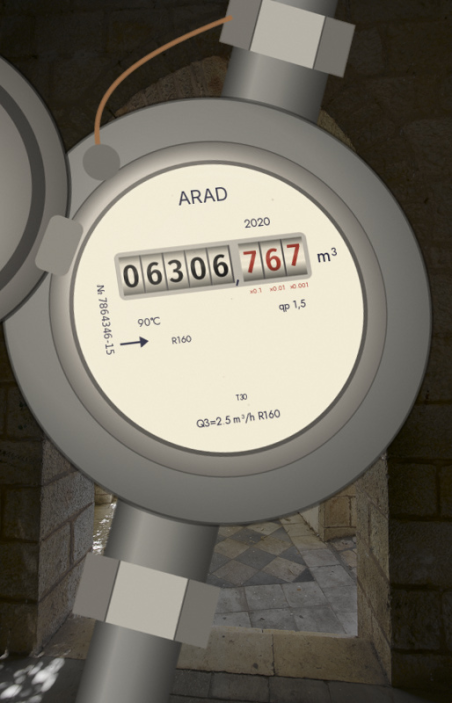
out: value=6306.767 unit=m³
